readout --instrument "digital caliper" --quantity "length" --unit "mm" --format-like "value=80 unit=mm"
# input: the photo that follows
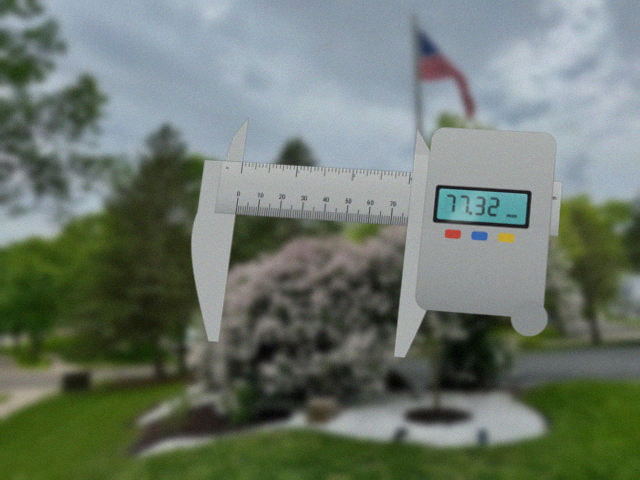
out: value=77.32 unit=mm
